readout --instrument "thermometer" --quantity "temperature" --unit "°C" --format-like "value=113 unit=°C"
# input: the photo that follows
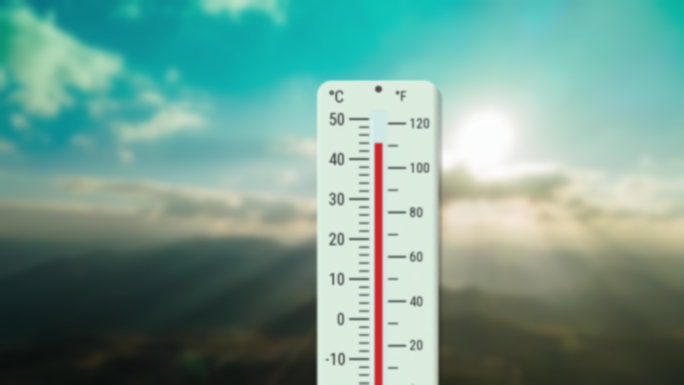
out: value=44 unit=°C
